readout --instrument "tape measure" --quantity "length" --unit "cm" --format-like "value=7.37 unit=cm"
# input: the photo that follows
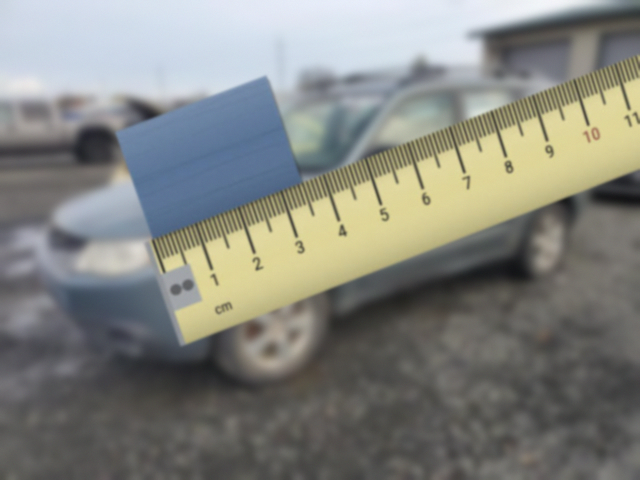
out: value=3.5 unit=cm
